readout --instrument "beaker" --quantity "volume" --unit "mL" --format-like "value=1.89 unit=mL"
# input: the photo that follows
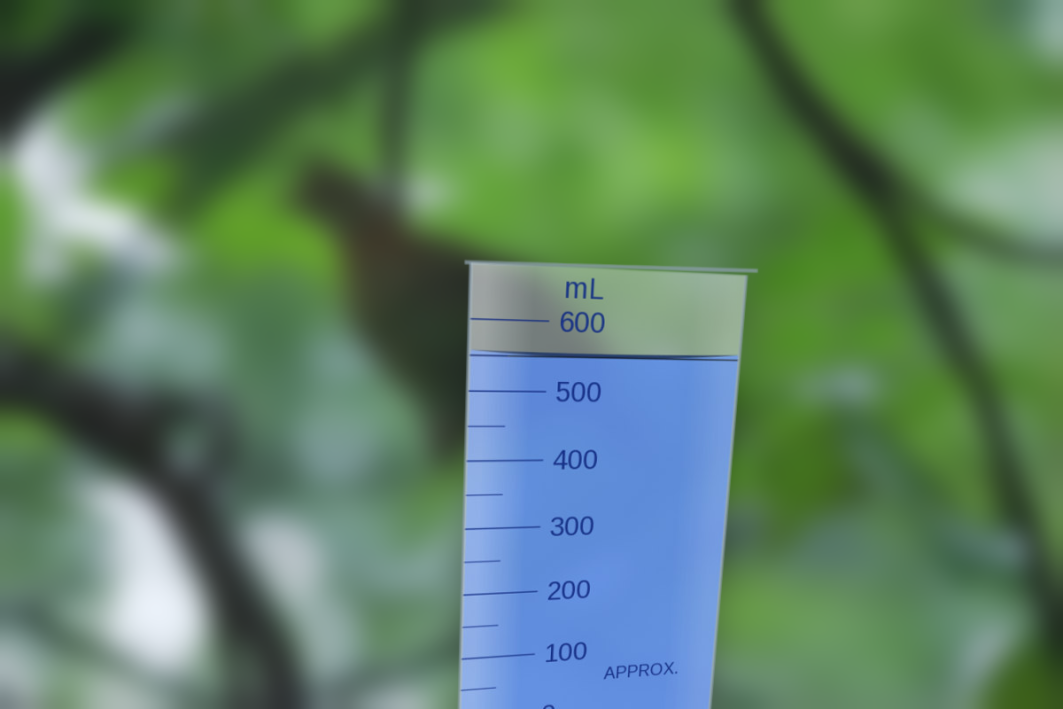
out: value=550 unit=mL
